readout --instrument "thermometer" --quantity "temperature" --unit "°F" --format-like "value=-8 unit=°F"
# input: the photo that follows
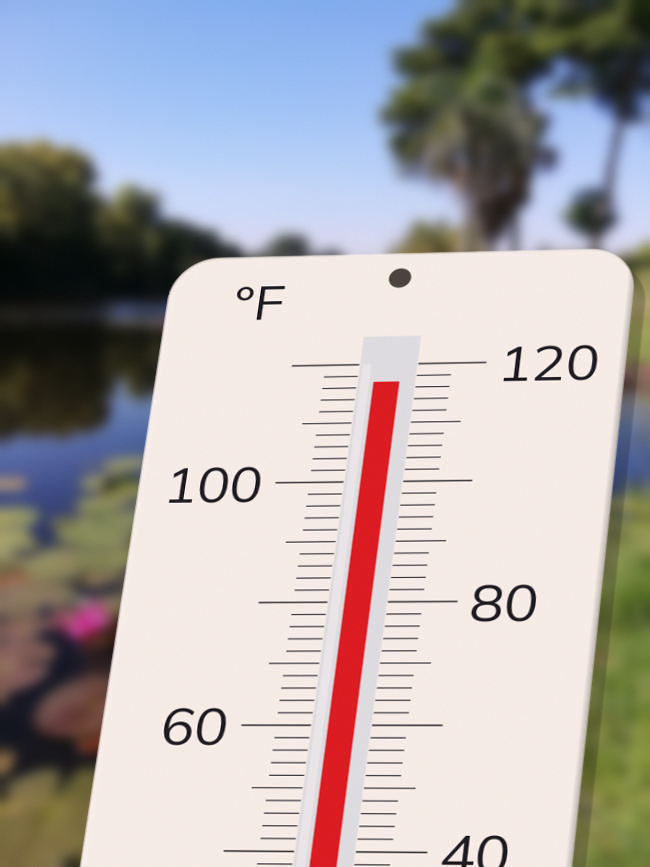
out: value=117 unit=°F
